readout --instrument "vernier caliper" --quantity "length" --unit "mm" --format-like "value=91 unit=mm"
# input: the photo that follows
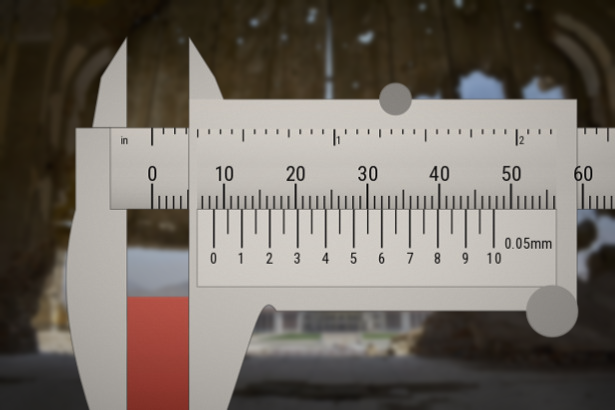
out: value=8.6 unit=mm
